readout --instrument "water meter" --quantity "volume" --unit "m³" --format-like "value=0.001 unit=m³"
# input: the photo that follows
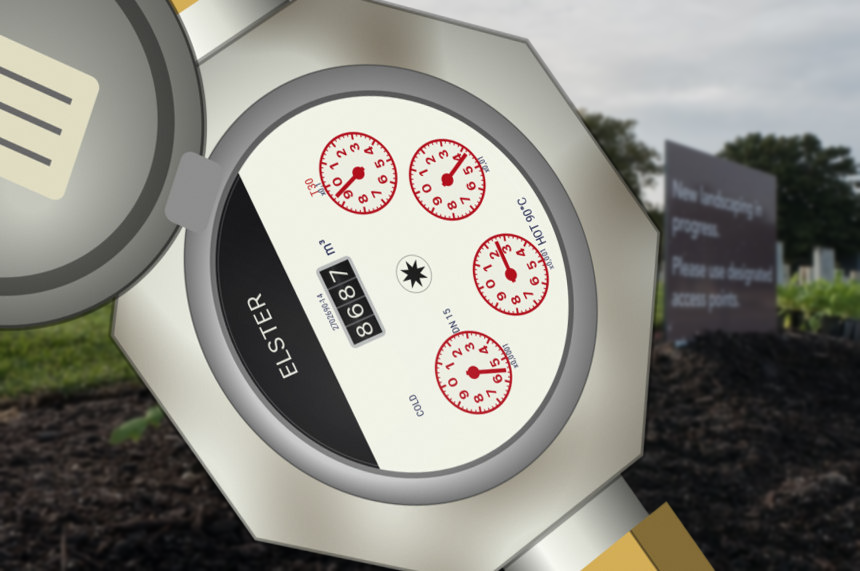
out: value=8686.9425 unit=m³
